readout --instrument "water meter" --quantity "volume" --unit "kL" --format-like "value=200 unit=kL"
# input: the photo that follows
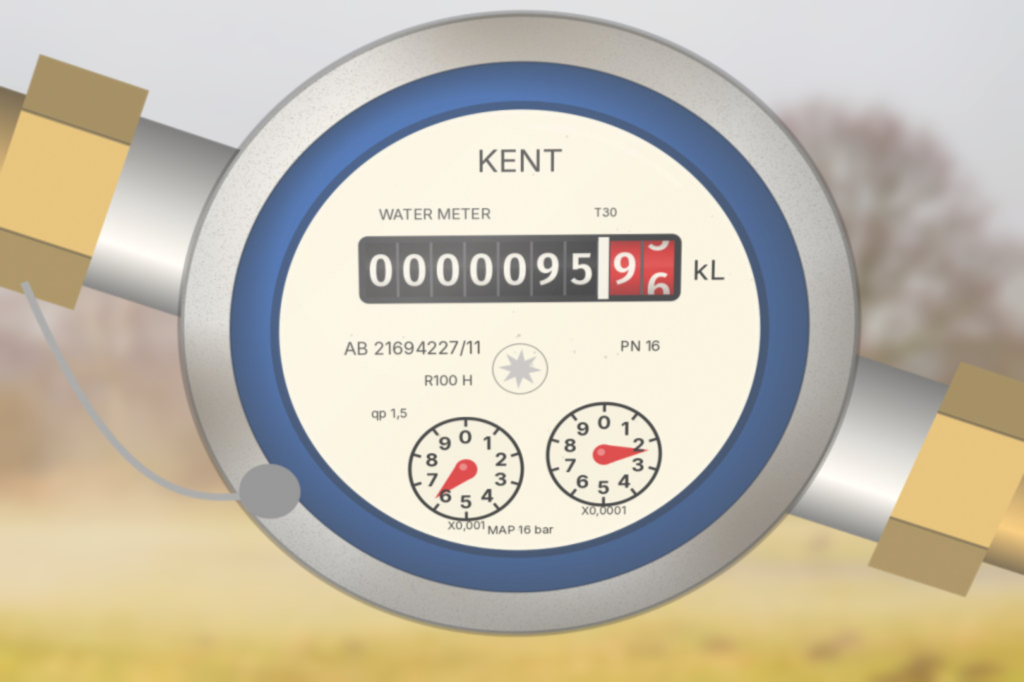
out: value=95.9562 unit=kL
